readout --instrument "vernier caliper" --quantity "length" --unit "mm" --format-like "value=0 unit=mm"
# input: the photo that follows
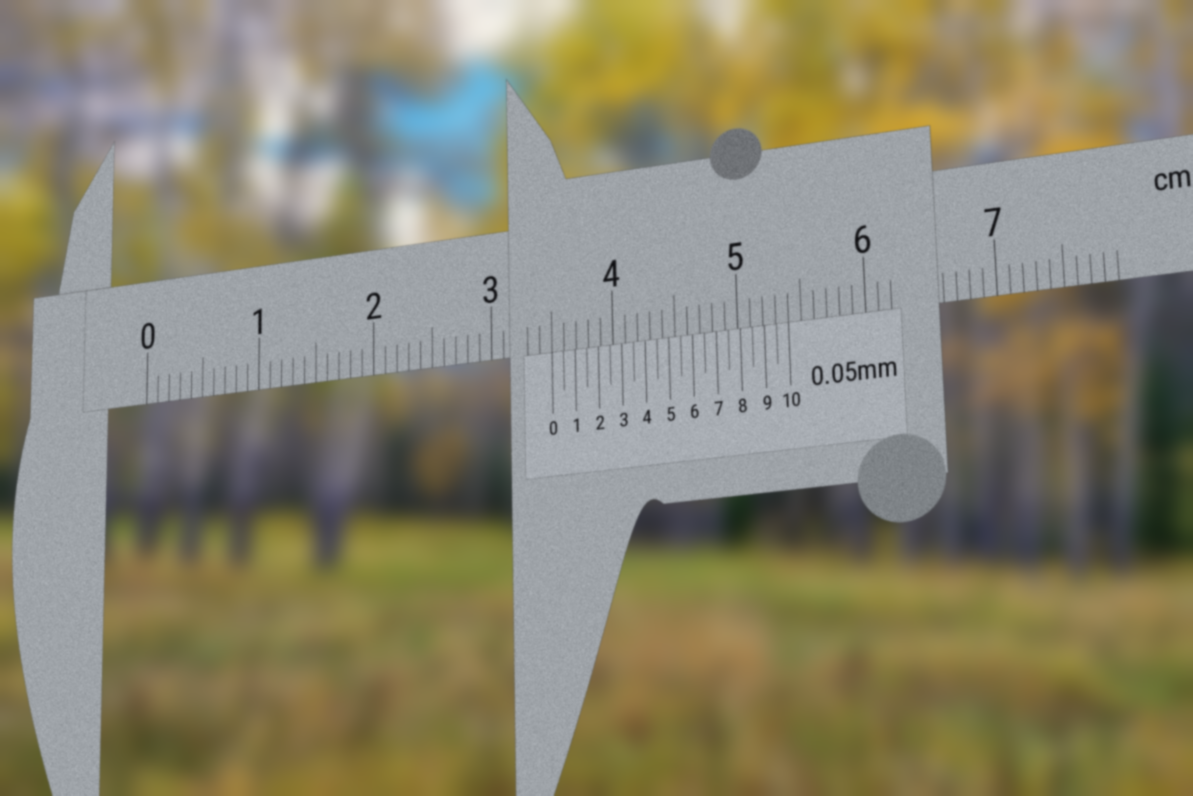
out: value=35.0 unit=mm
